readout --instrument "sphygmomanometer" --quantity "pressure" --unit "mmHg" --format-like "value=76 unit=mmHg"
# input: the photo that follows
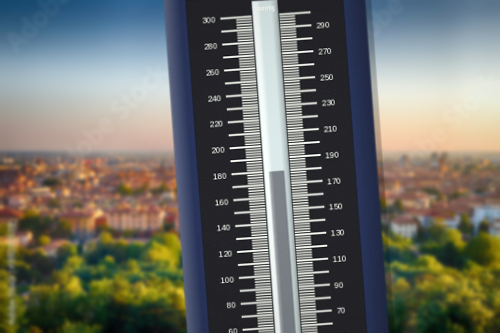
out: value=180 unit=mmHg
